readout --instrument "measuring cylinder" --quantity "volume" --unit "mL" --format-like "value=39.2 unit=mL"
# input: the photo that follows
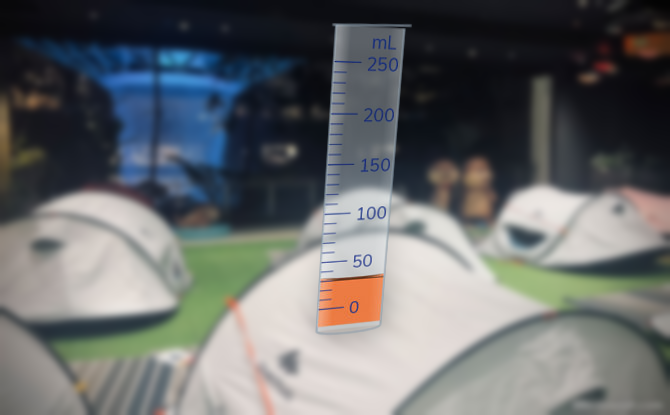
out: value=30 unit=mL
